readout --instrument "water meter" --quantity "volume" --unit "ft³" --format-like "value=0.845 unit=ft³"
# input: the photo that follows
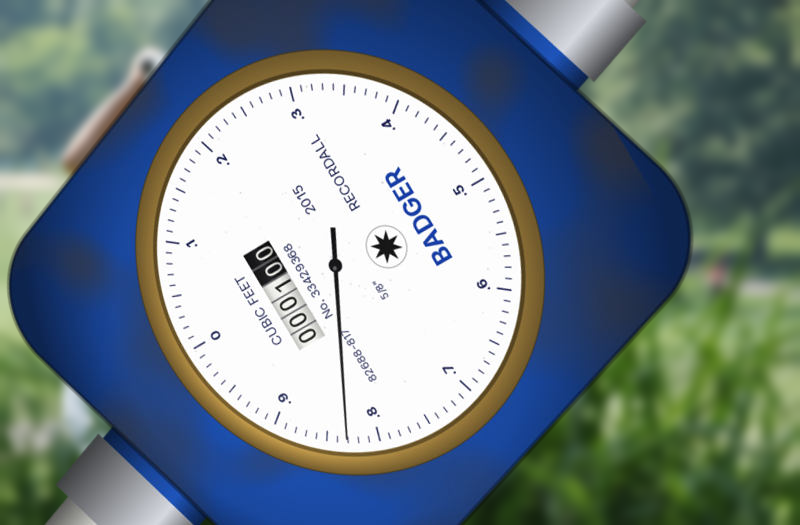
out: value=99.83 unit=ft³
